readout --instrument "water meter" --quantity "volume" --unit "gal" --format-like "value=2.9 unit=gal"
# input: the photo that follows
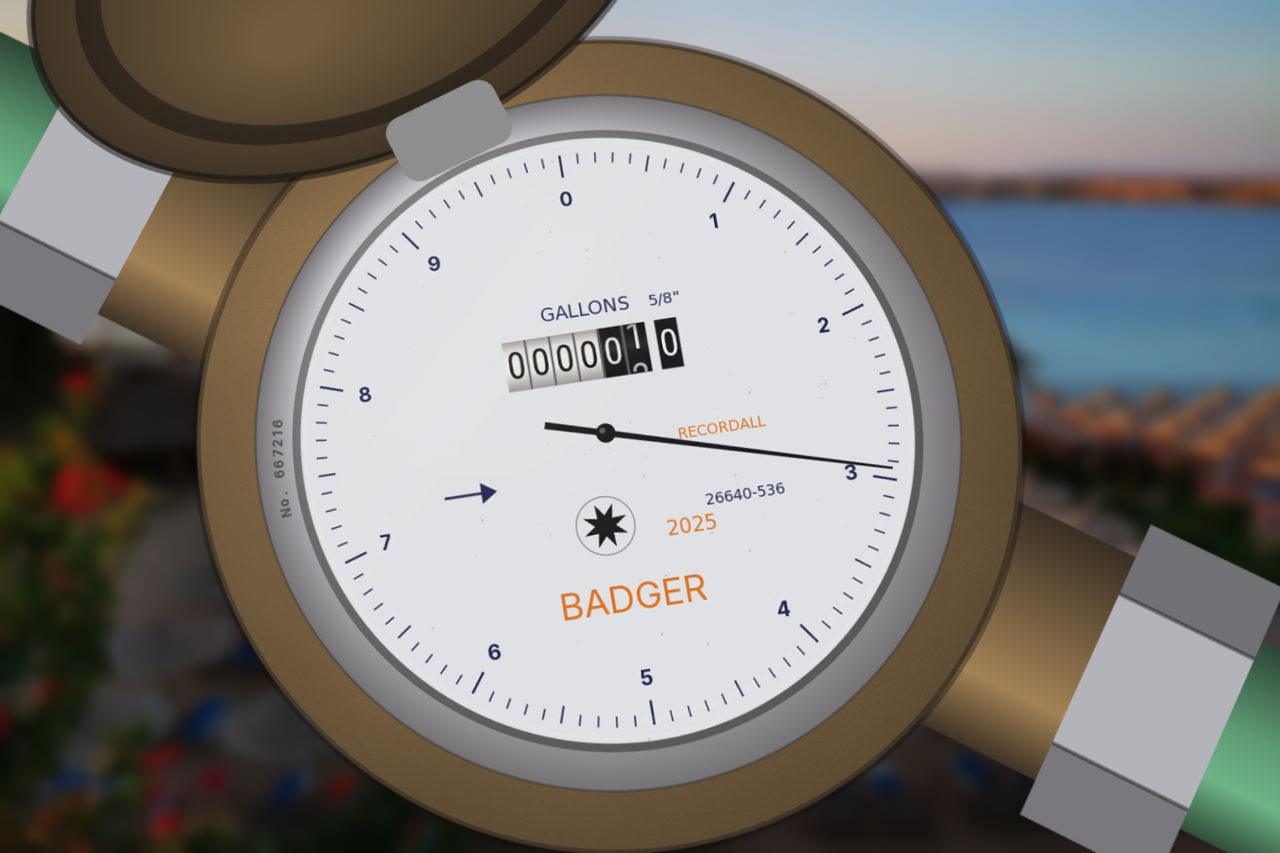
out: value=12.9 unit=gal
